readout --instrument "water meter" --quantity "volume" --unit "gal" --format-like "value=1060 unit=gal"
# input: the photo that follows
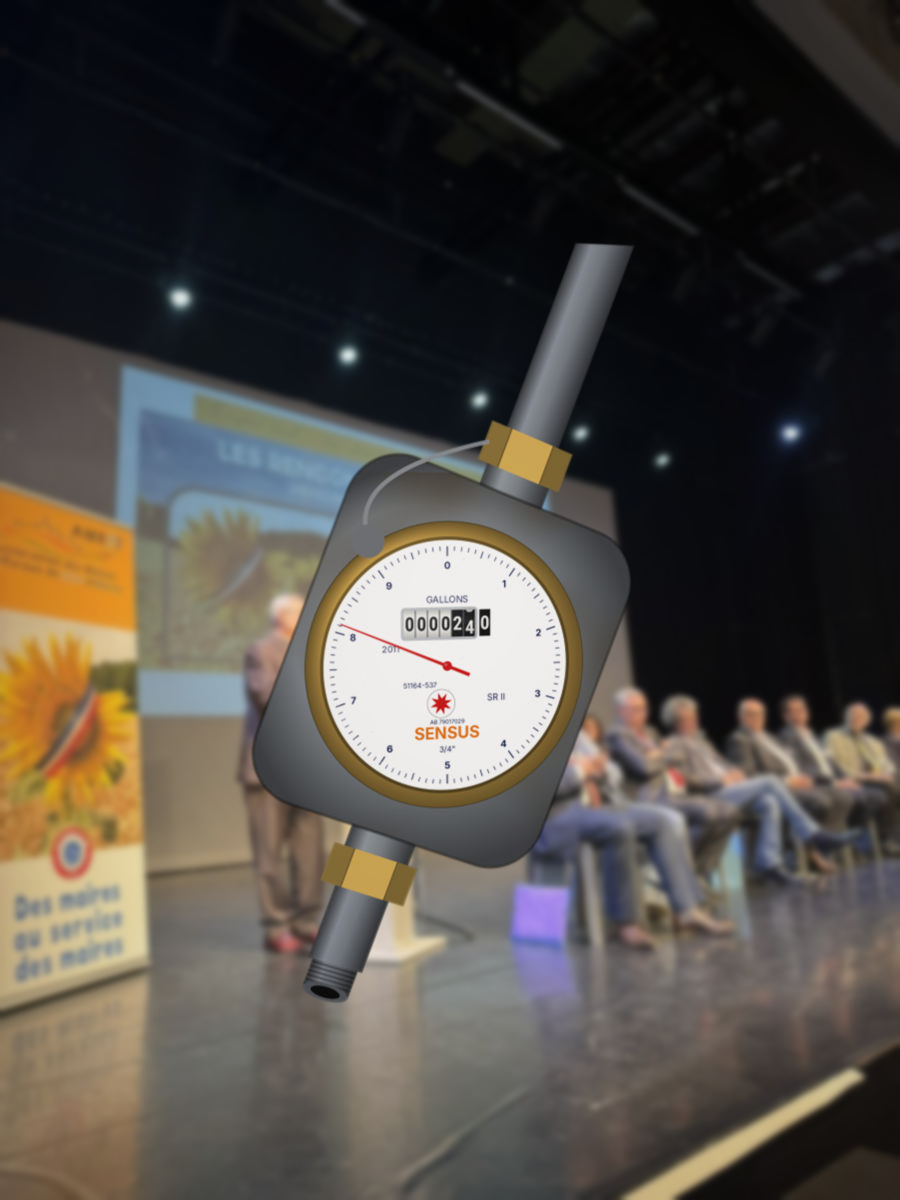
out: value=238.1 unit=gal
